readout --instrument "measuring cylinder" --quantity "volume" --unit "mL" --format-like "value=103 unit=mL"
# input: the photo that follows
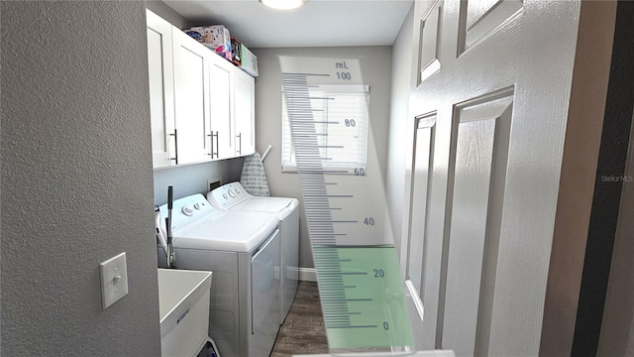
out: value=30 unit=mL
